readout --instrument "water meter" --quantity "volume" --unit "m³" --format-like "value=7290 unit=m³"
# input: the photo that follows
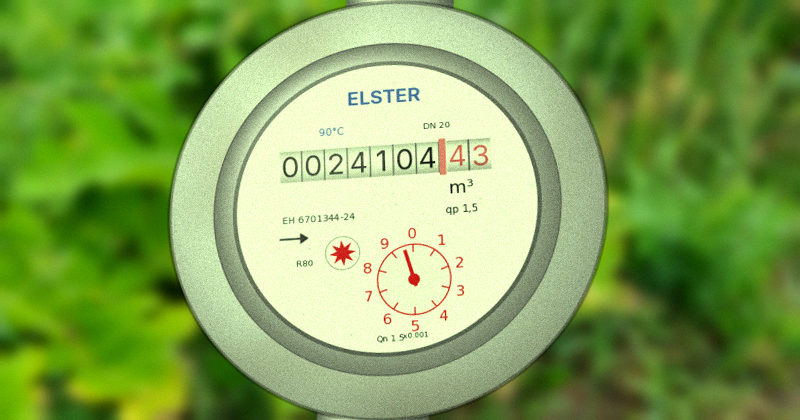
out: value=24104.429 unit=m³
